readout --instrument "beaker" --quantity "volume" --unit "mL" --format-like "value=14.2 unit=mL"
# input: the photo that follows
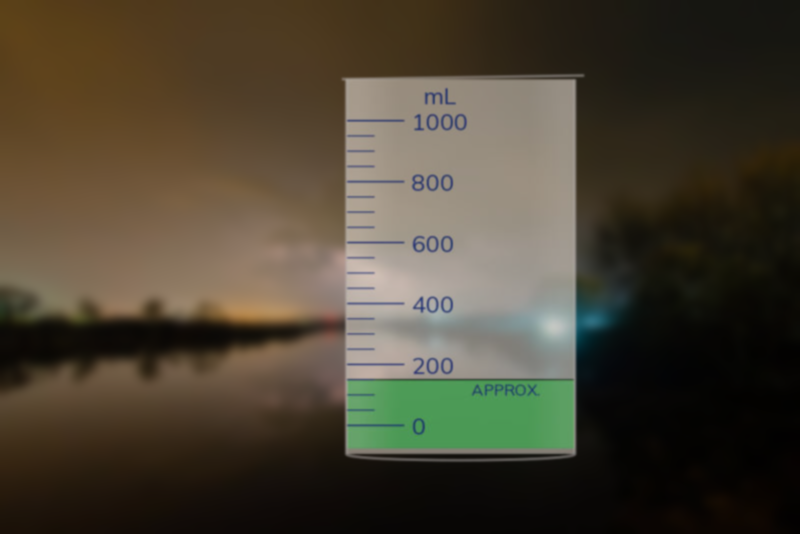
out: value=150 unit=mL
